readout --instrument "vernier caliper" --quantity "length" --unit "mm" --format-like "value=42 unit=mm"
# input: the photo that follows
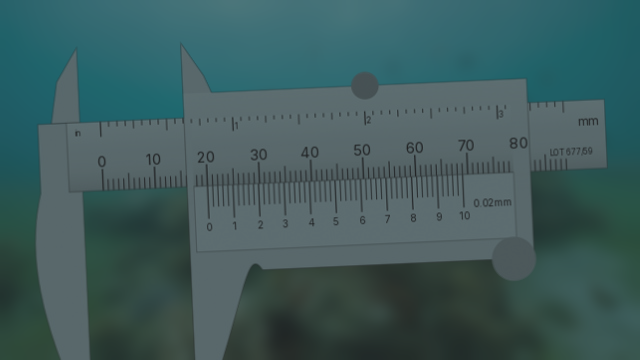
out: value=20.0 unit=mm
